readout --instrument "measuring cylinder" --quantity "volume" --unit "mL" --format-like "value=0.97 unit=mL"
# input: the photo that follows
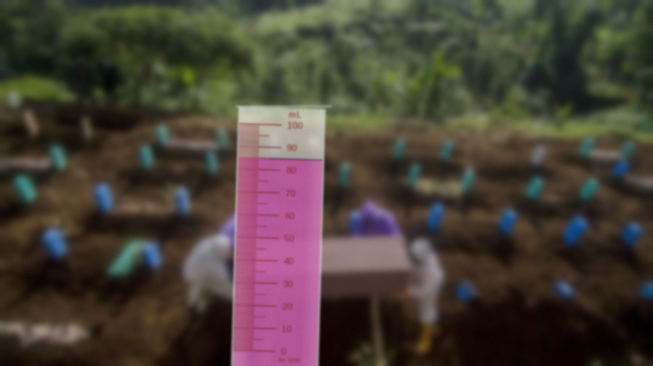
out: value=85 unit=mL
